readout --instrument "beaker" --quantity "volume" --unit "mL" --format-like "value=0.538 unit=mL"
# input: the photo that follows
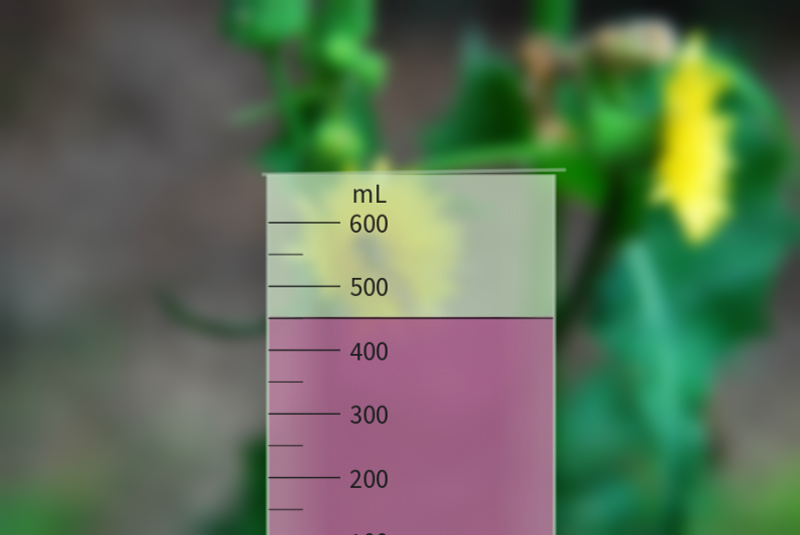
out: value=450 unit=mL
